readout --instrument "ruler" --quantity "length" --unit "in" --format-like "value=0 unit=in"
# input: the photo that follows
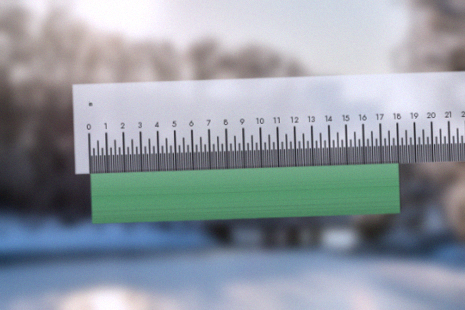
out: value=18 unit=in
